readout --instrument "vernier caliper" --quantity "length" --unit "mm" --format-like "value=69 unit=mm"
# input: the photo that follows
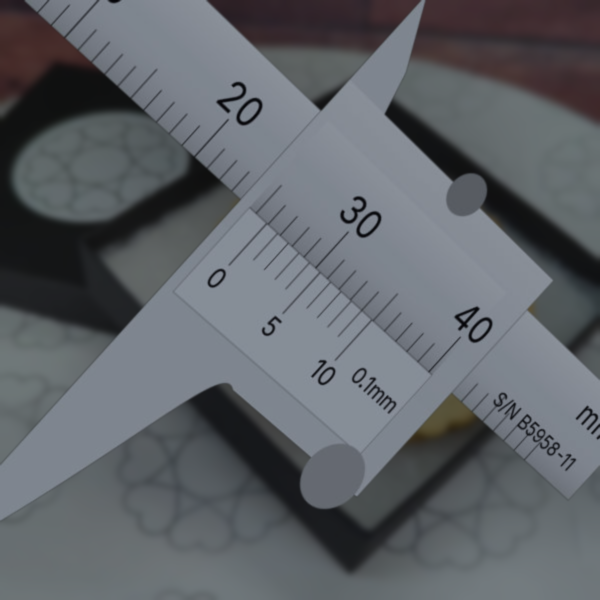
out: value=25.9 unit=mm
